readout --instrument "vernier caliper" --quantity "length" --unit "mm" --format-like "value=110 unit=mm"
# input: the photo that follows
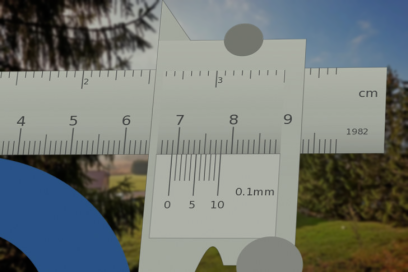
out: value=69.0 unit=mm
